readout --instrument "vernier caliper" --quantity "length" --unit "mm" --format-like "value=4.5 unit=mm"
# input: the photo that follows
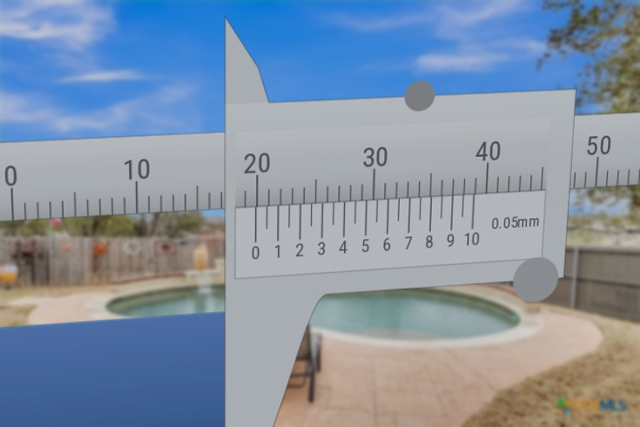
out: value=19.9 unit=mm
